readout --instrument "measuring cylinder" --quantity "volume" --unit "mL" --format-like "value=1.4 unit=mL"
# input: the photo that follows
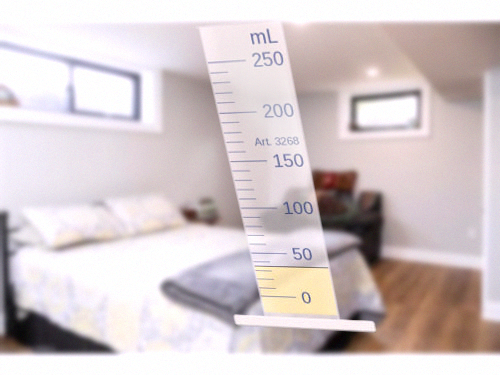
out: value=35 unit=mL
